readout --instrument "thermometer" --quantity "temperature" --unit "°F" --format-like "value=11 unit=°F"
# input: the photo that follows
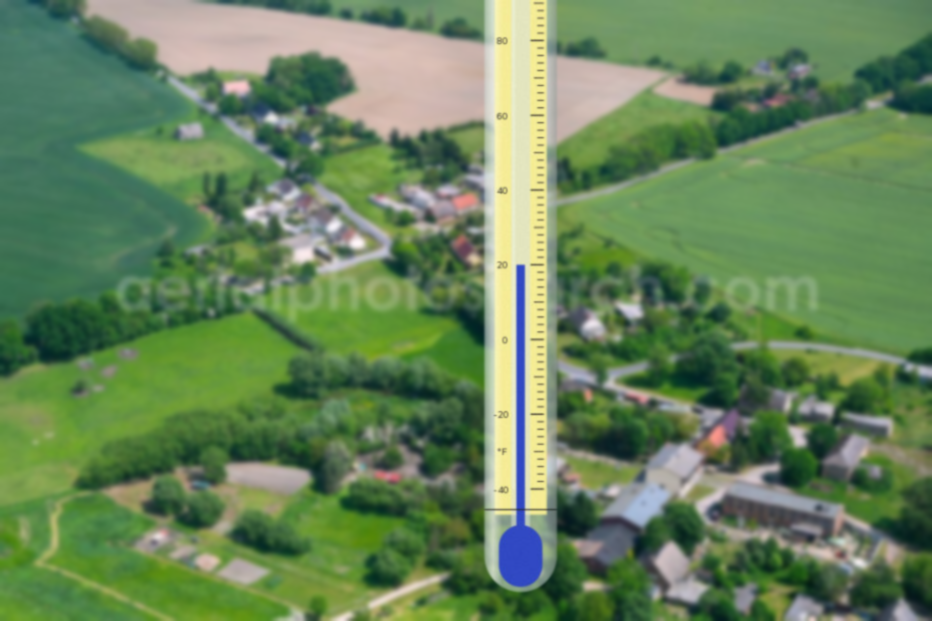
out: value=20 unit=°F
